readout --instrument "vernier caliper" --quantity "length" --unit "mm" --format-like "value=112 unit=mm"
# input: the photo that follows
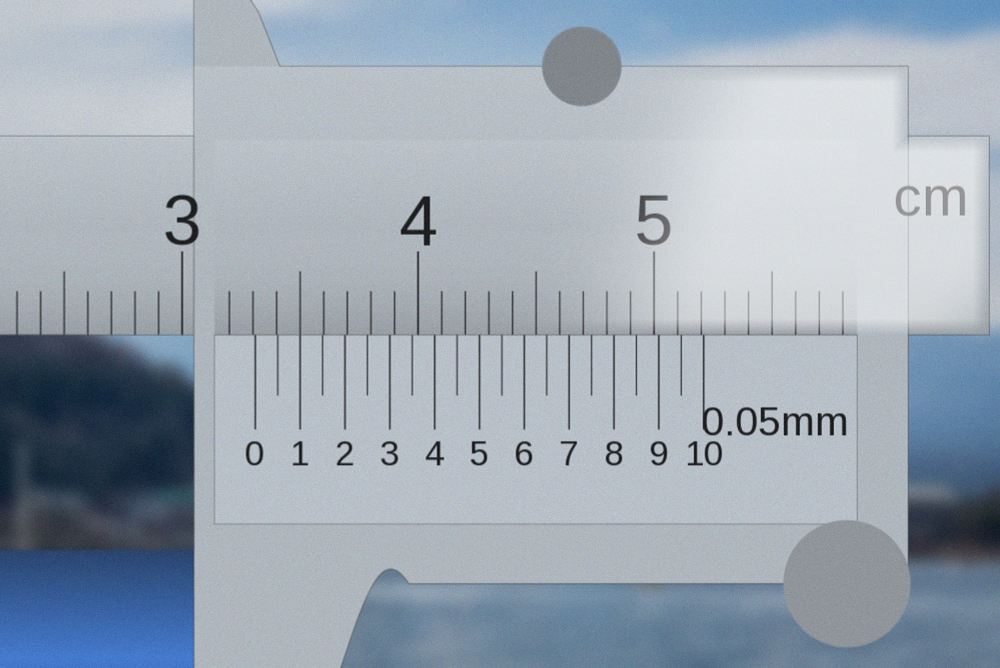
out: value=33.10 unit=mm
